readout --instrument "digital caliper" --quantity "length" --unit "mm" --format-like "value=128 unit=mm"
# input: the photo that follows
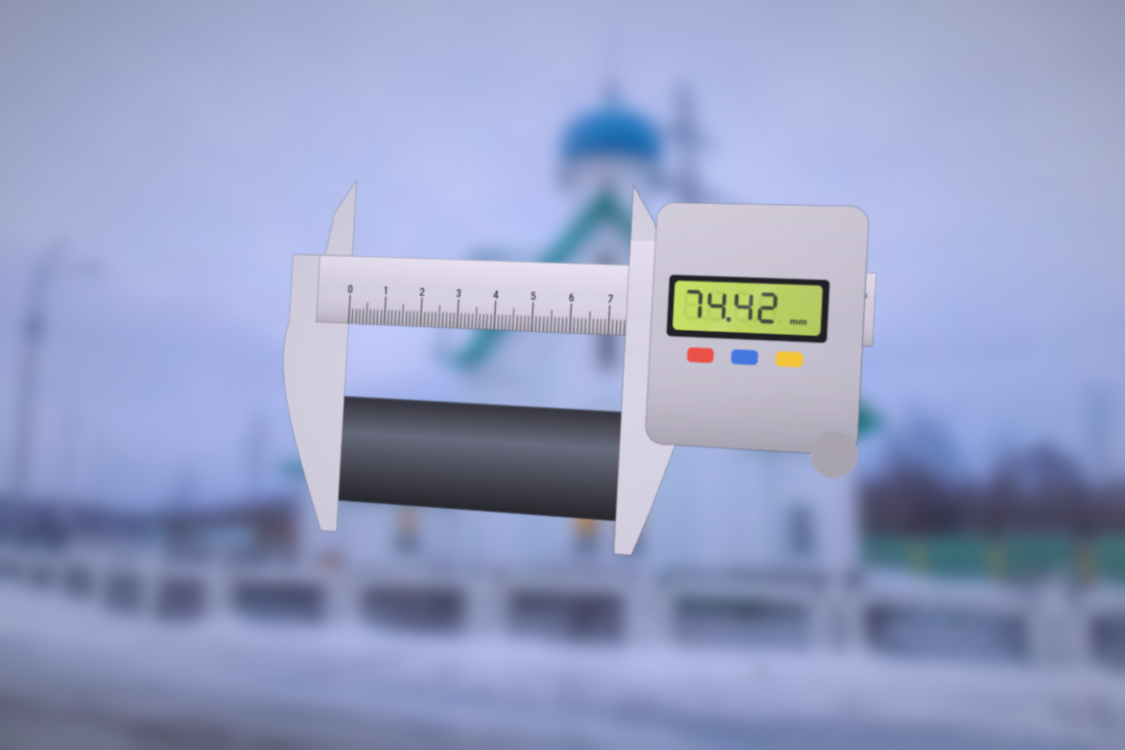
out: value=74.42 unit=mm
